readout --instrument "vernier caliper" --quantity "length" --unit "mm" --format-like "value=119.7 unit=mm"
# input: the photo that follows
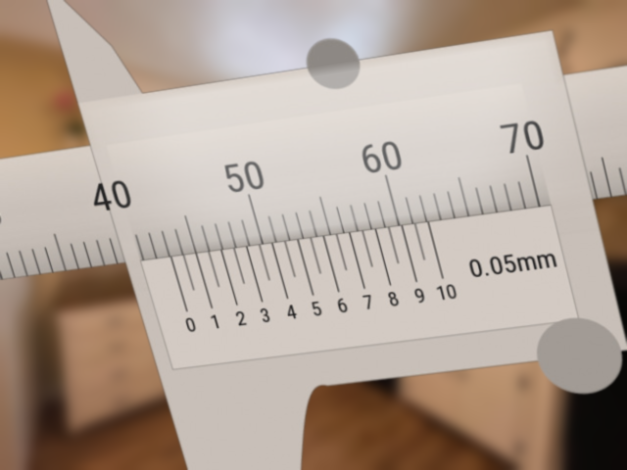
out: value=43.1 unit=mm
